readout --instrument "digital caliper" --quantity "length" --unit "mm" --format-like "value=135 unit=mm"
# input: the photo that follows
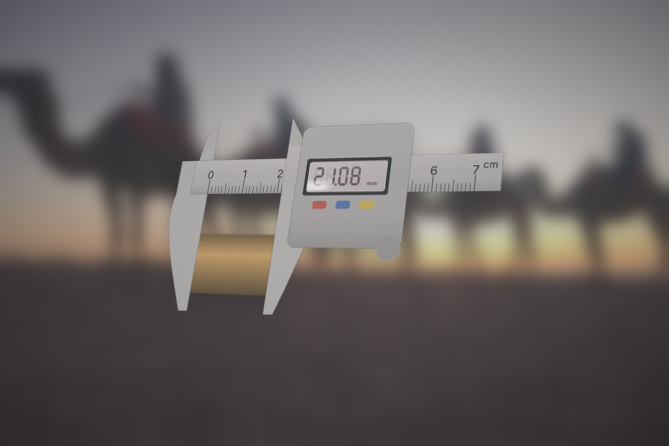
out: value=21.08 unit=mm
